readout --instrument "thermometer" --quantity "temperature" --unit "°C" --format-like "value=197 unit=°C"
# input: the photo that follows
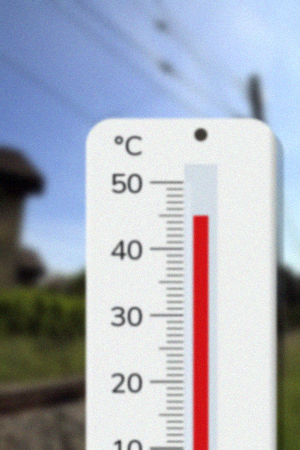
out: value=45 unit=°C
